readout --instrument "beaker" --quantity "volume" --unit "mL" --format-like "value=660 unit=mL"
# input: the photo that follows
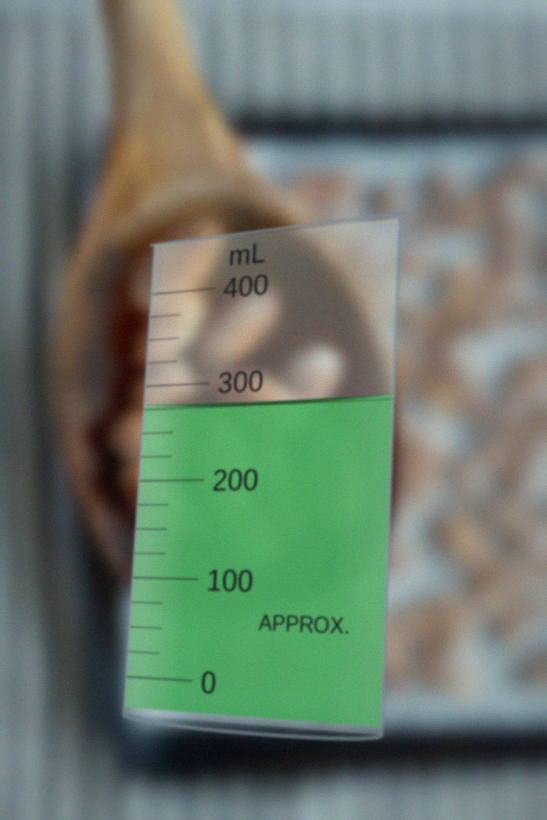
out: value=275 unit=mL
